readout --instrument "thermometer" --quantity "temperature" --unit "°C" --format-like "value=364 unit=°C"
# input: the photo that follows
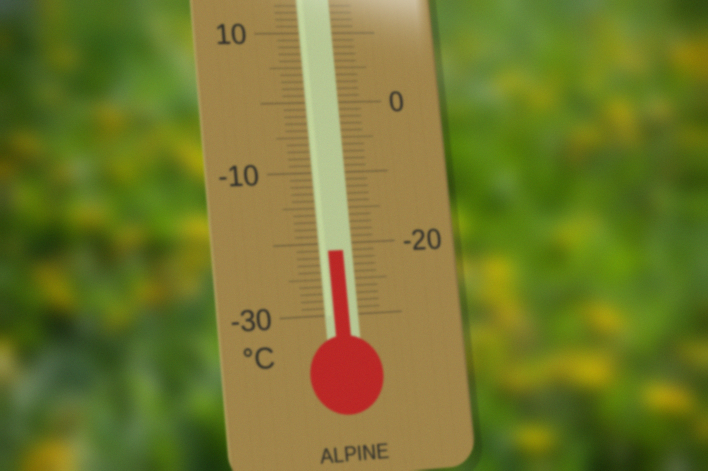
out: value=-21 unit=°C
